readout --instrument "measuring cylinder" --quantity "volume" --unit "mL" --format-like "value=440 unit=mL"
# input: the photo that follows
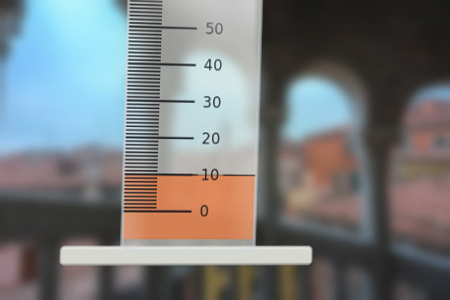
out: value=10 unit=mL
